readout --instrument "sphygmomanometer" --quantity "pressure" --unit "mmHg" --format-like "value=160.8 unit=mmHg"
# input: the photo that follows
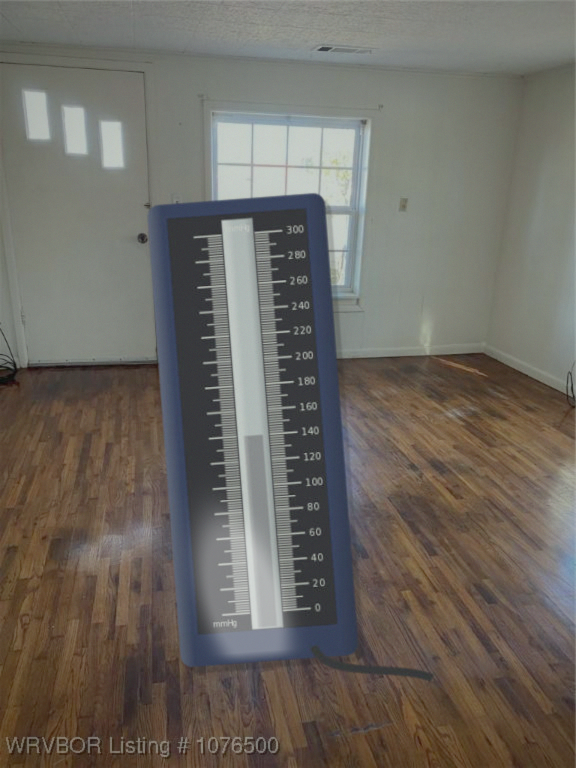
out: value=140 unit=mmHg
